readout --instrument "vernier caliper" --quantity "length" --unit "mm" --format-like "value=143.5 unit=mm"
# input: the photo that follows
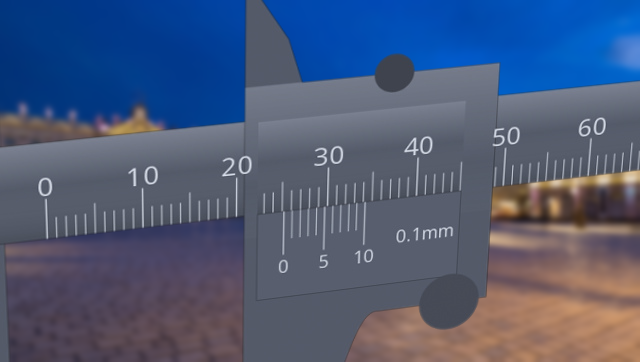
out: value=25.2 unit=mm
